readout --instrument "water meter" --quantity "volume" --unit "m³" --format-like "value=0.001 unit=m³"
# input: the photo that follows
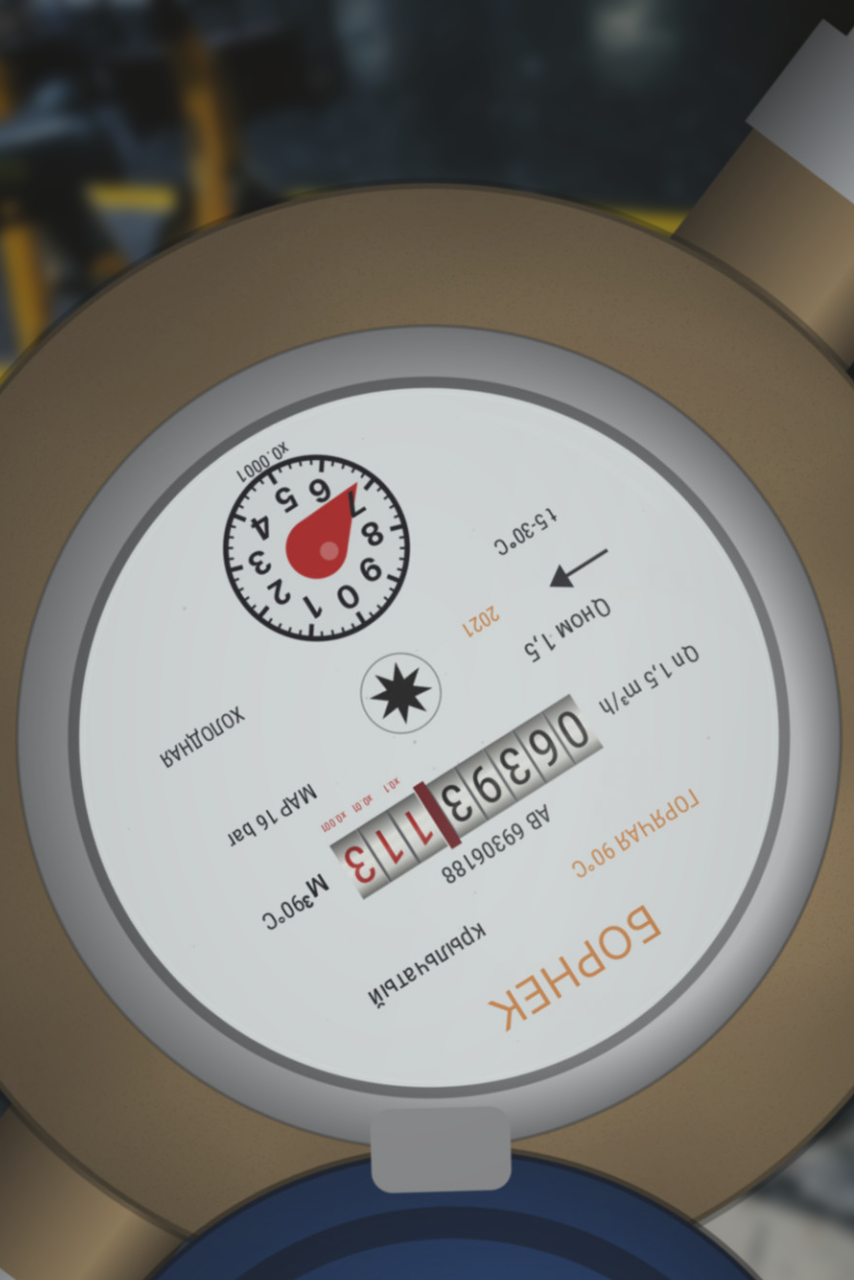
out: value=6393.1136 unit=m³
